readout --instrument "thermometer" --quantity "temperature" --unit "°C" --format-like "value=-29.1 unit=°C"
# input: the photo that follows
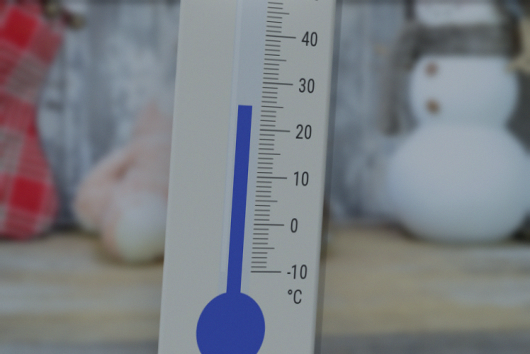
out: value=25 unit=°C
